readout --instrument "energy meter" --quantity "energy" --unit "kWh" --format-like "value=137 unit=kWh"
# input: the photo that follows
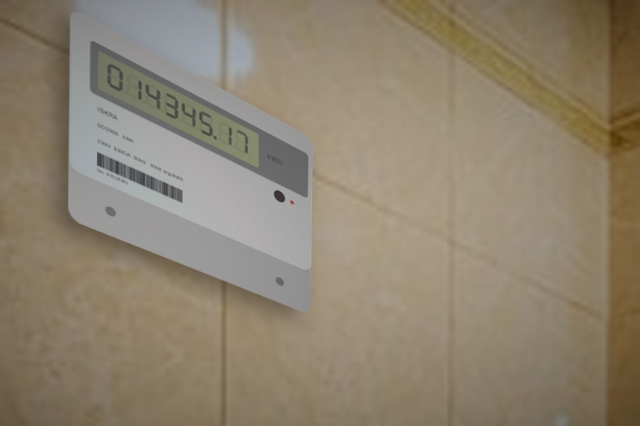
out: value=14345.17 unit=kWh
